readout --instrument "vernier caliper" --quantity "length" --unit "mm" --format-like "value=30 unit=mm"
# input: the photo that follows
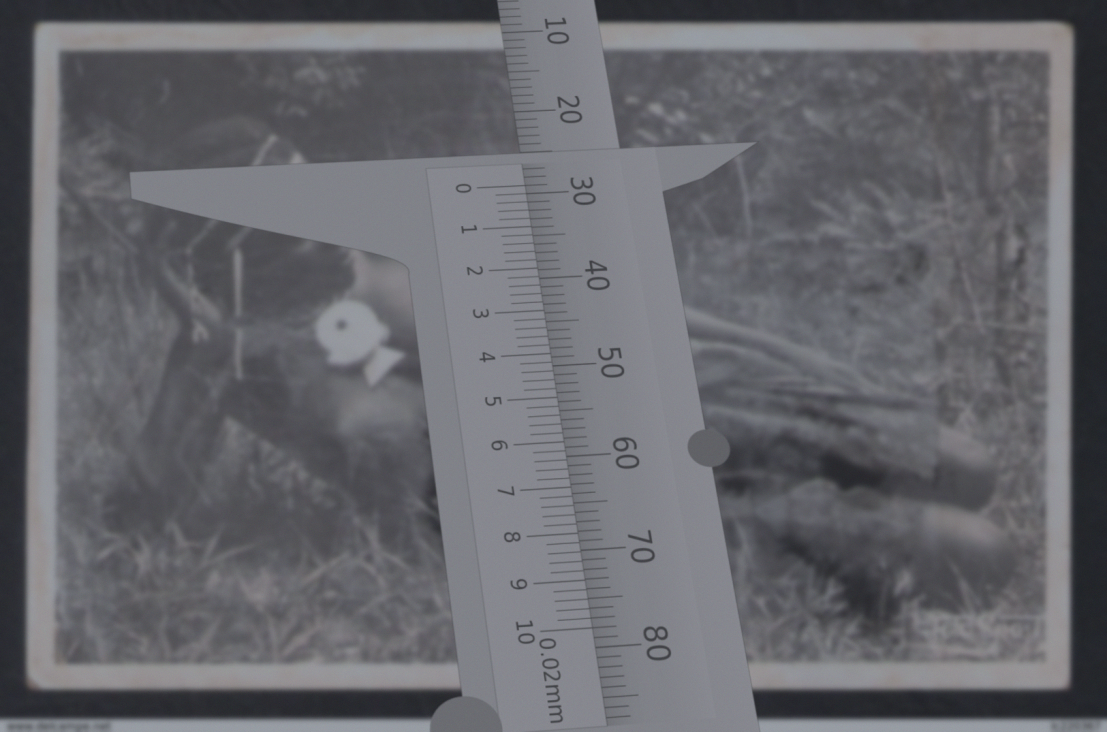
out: value=29.0 unit=mm
